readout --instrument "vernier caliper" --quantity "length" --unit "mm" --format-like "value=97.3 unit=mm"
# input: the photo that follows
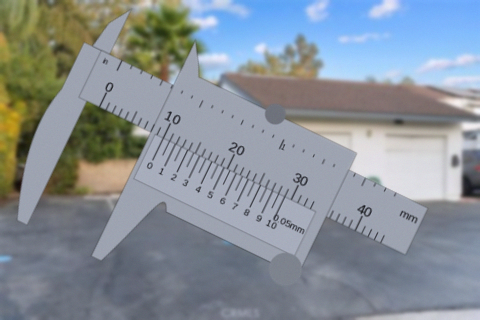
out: value=10.0 unit=mm
